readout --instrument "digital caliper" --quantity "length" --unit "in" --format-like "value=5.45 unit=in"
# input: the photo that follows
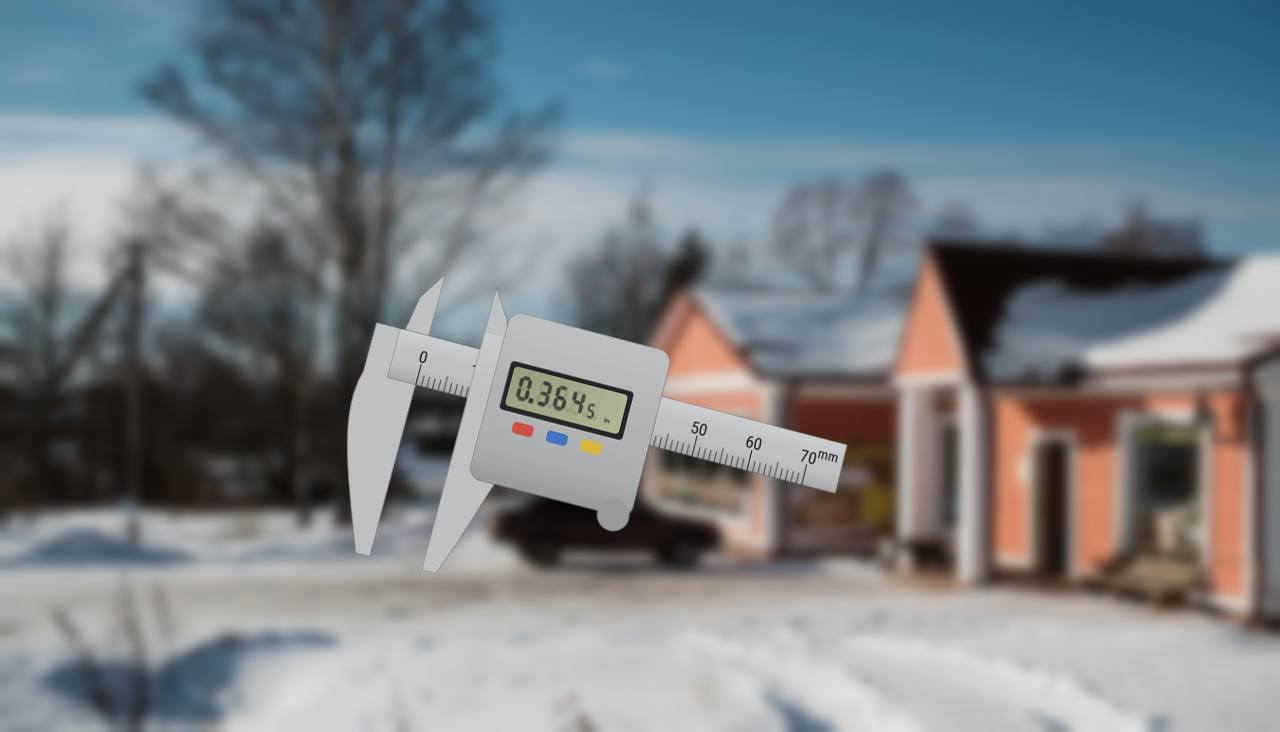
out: value=0.3645 unit=in
